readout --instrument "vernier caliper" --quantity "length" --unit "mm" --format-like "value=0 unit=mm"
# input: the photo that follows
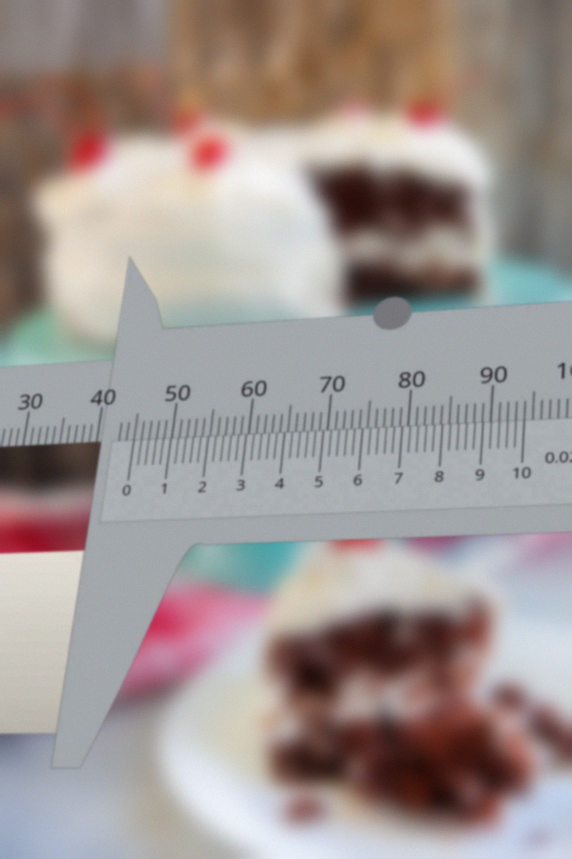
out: value=45.0 unit=mm
